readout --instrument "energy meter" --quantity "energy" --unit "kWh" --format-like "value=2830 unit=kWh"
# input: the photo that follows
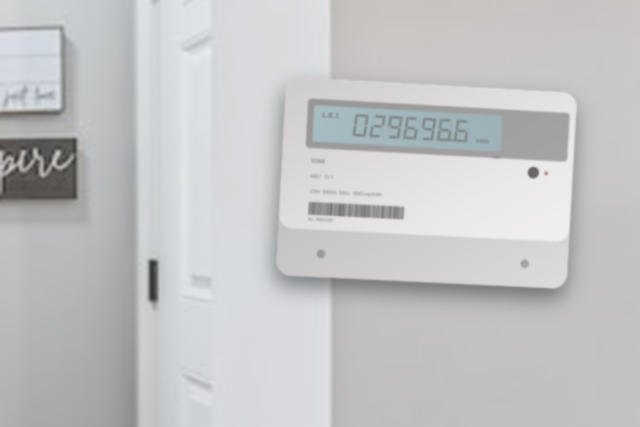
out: value=29696.6 unit=kWh
